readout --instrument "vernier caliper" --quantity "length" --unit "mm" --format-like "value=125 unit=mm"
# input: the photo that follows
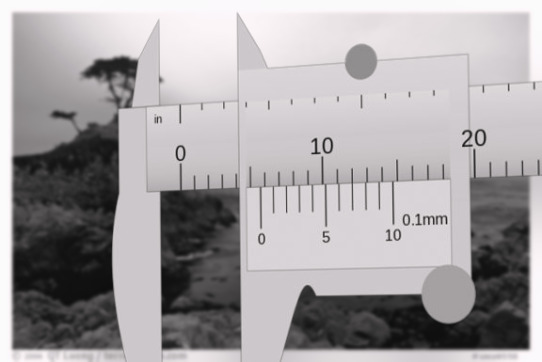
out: value=5.7 unit=mm
